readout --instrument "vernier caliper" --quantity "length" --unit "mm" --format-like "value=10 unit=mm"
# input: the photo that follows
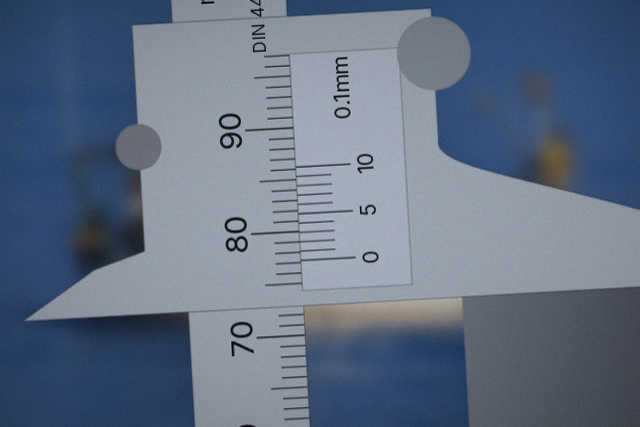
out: value=77.2 unit=mm
